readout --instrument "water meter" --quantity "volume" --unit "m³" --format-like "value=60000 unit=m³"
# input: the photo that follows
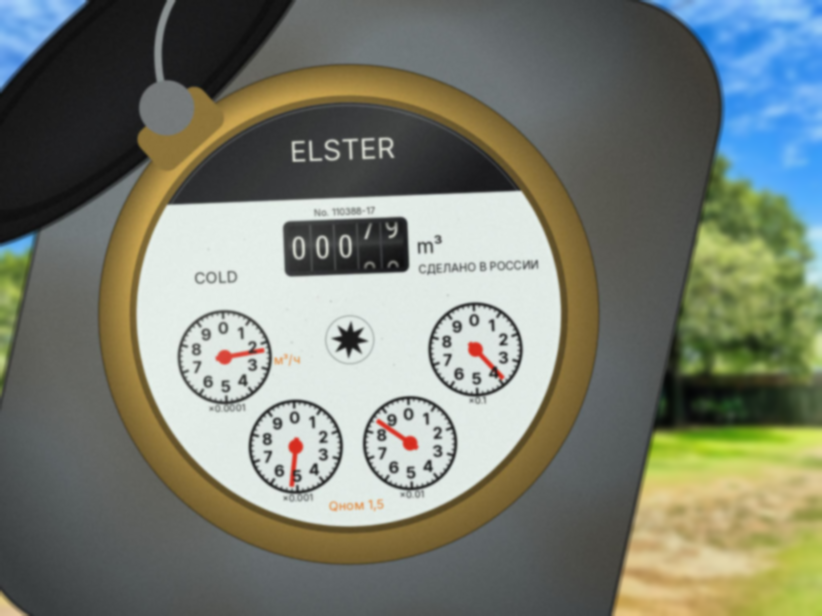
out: value=79.3852 unit=m³
